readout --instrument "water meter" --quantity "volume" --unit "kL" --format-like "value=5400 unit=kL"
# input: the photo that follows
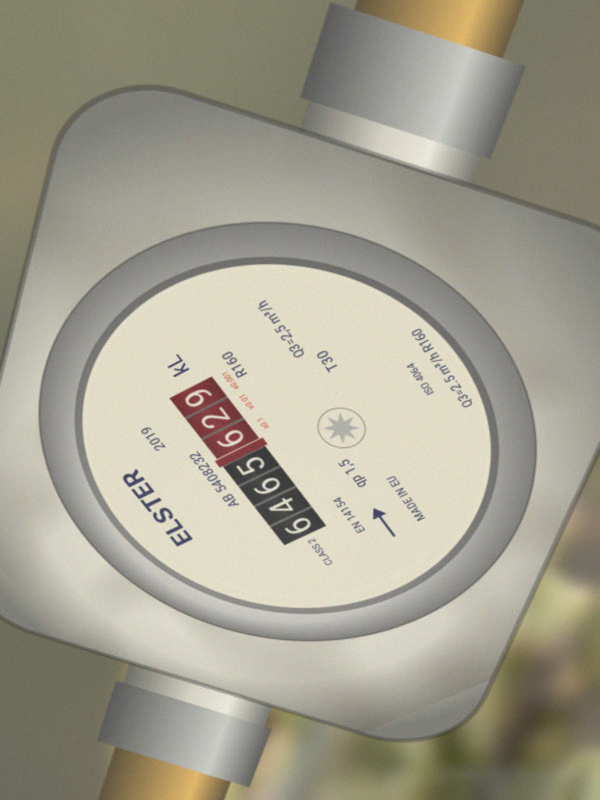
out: value=6465.629 unit=kL
